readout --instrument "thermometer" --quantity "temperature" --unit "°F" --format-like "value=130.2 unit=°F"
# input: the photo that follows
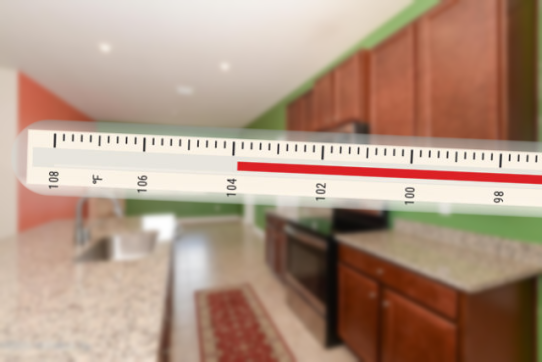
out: value=103.9 unit=°F
